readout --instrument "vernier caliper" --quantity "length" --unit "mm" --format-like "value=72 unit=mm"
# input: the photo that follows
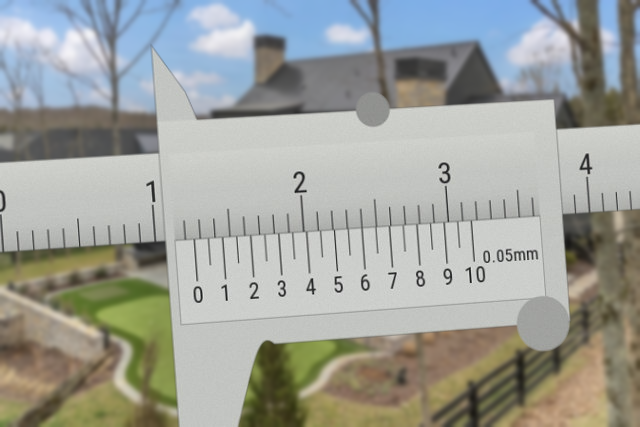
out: value=12.6 unit=mm
